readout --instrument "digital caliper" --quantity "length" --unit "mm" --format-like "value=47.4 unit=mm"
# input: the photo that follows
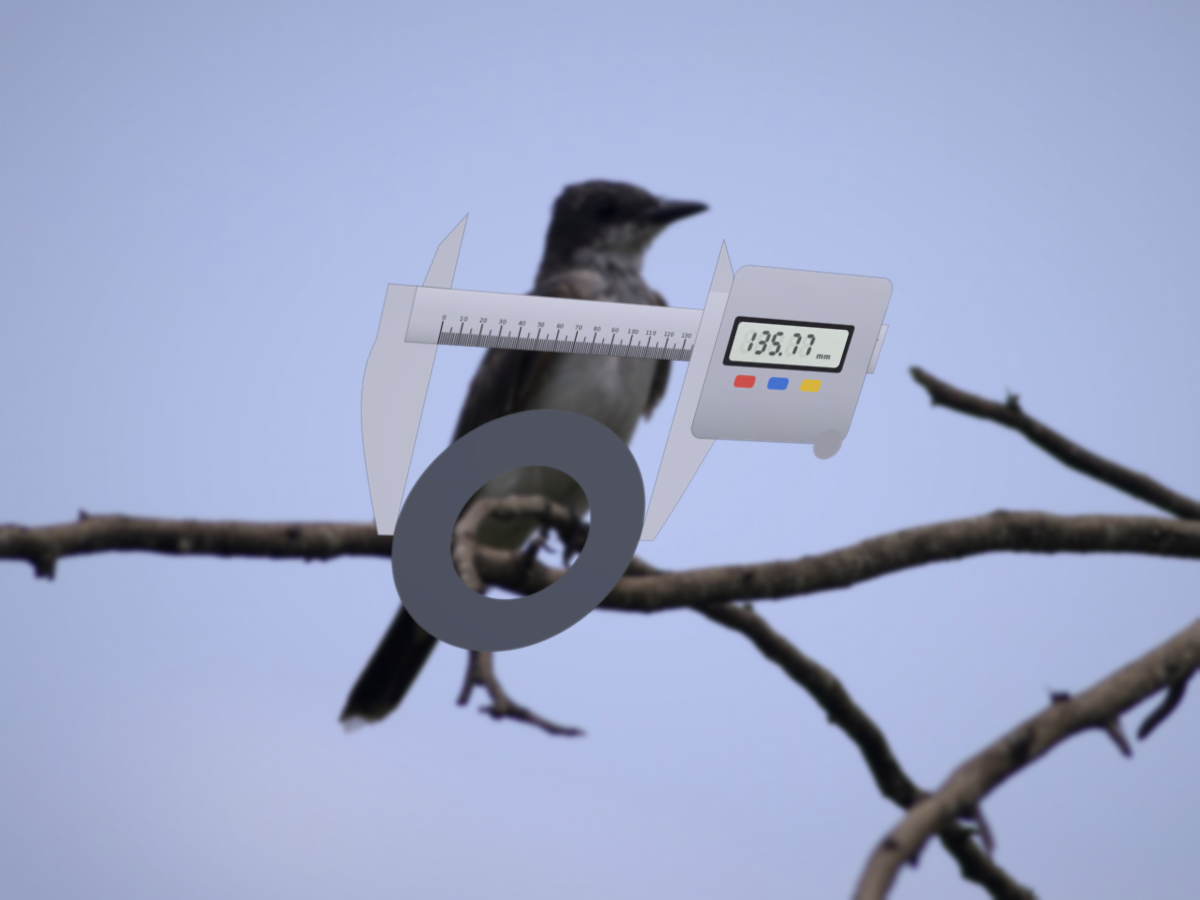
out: value=135.77 unit=mm
